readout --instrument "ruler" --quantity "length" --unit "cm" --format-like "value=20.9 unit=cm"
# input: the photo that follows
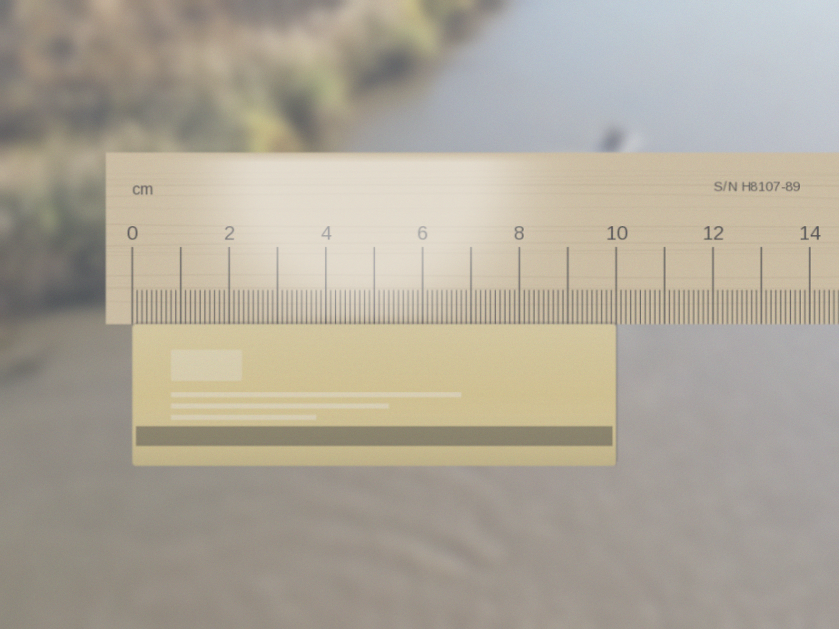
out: value=10 unit=cm
